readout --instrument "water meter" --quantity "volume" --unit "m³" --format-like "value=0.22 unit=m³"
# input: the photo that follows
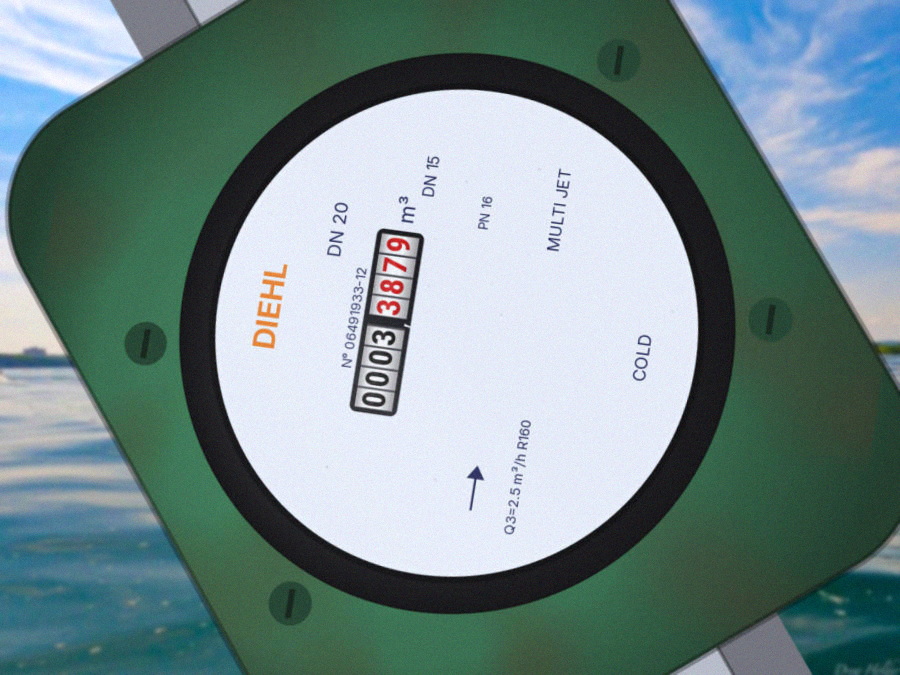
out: value=3.3879 unit=m³
